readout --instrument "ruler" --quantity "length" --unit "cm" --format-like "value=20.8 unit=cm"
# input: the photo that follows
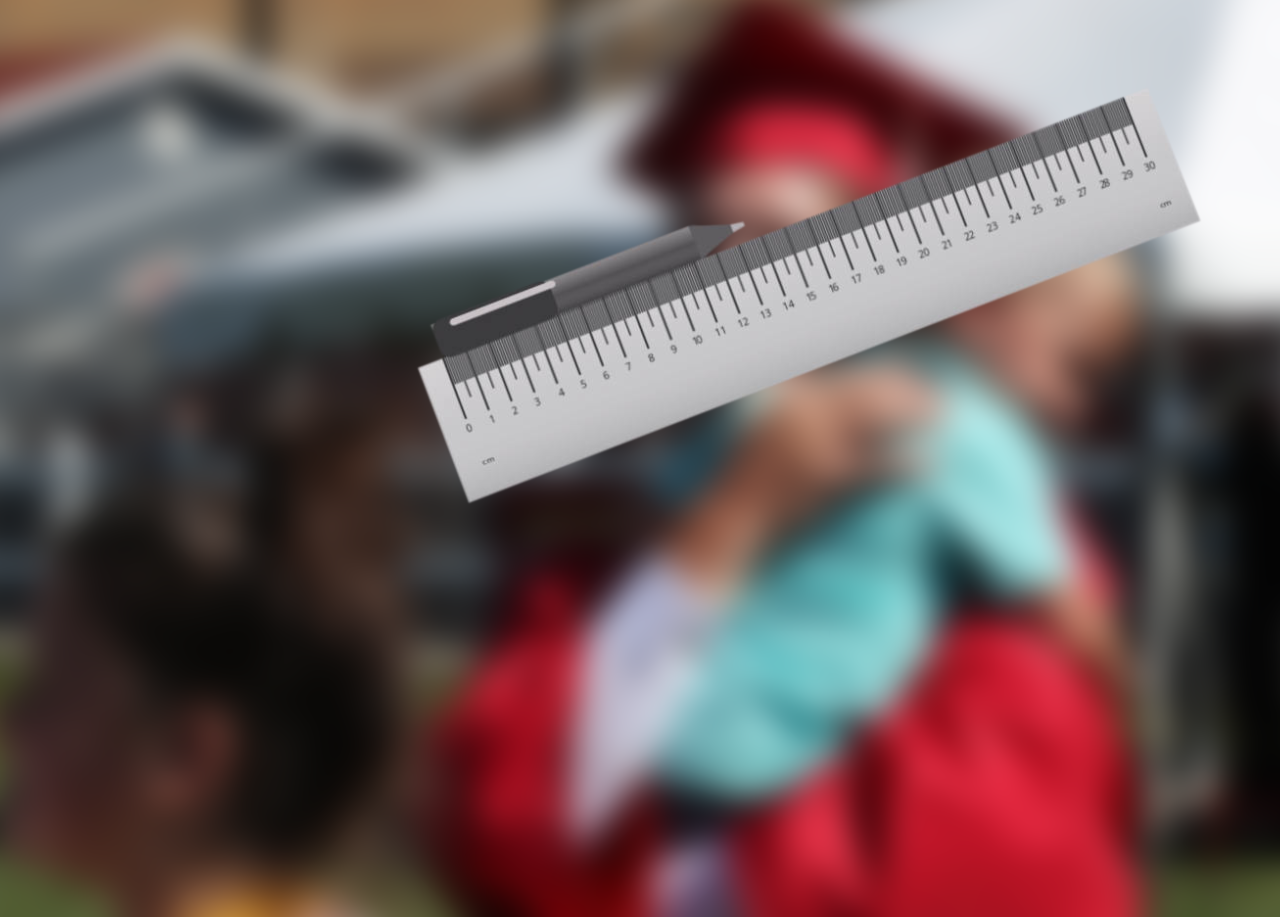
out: value=13.5 unit=cm
